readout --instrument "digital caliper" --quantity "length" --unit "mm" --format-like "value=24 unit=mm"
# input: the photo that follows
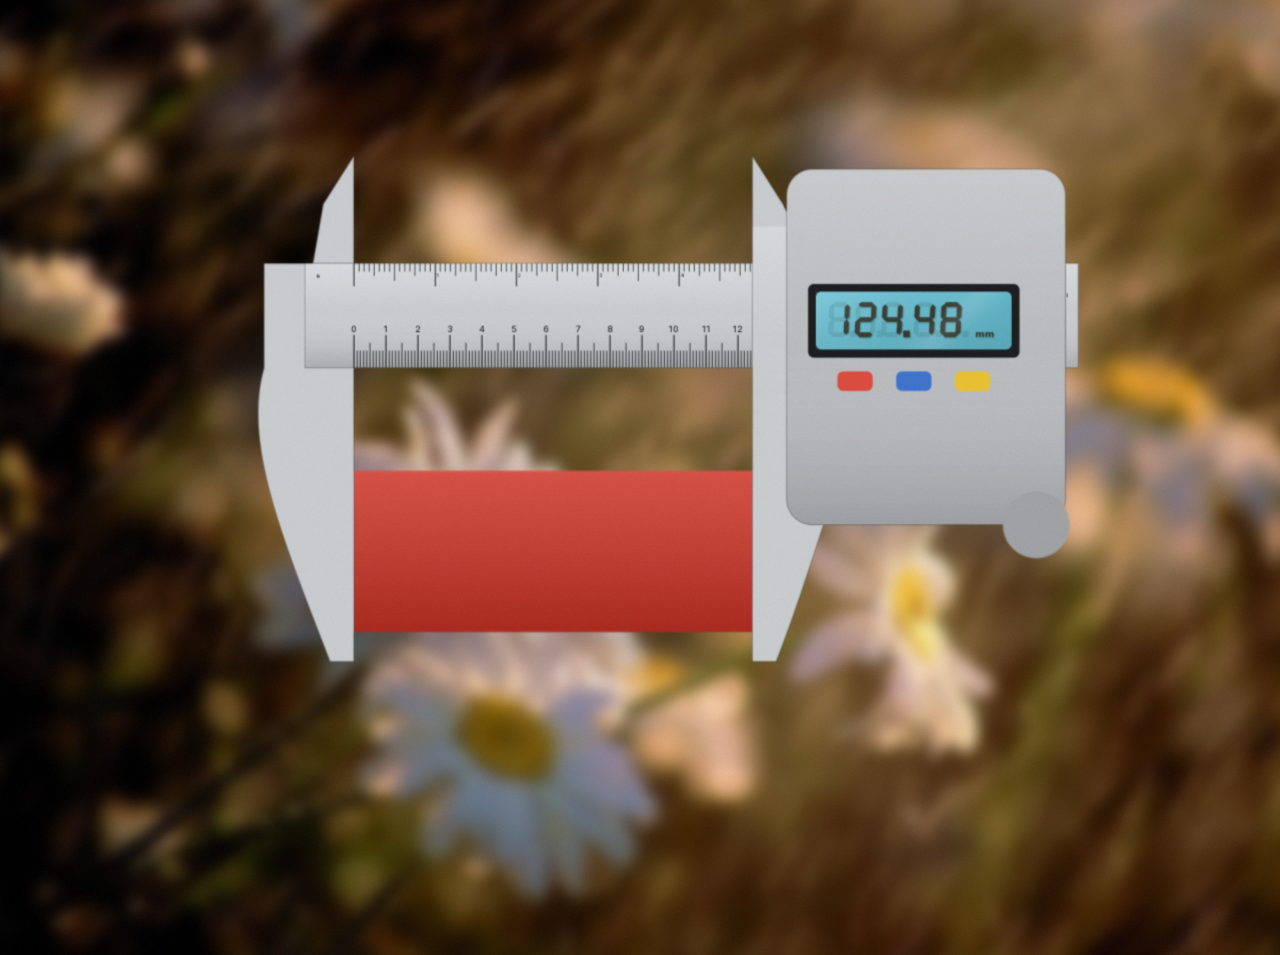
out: value=124.48 unit=mm
